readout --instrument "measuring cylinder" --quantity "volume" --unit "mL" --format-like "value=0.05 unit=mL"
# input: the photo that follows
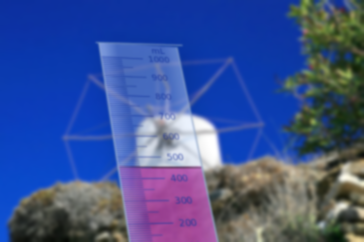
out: value=450 unit=mL
